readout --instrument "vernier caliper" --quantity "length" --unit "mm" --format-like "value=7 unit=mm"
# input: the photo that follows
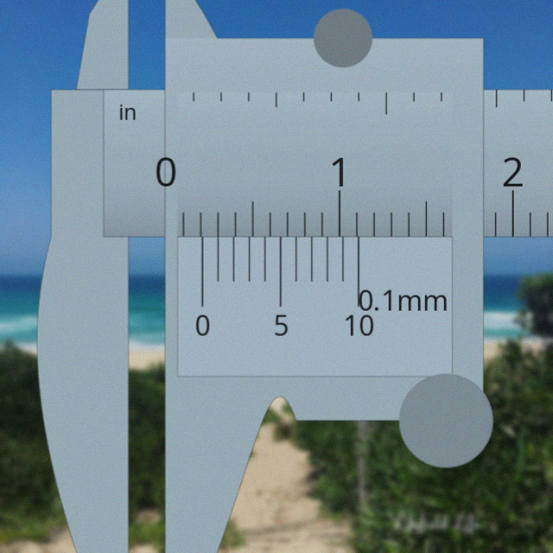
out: value=2.1 unit=mm
